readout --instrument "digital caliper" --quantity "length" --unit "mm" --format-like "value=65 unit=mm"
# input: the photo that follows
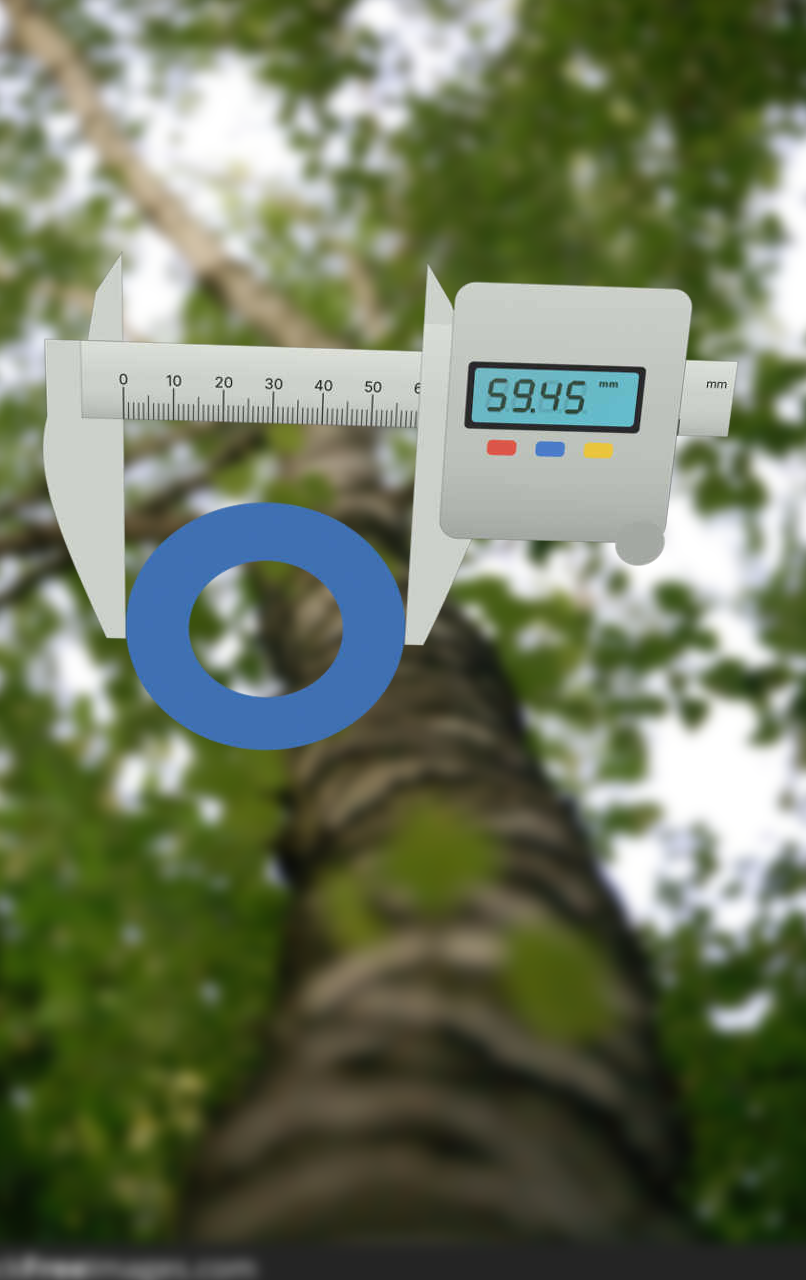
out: value=59.45 unit=mm
